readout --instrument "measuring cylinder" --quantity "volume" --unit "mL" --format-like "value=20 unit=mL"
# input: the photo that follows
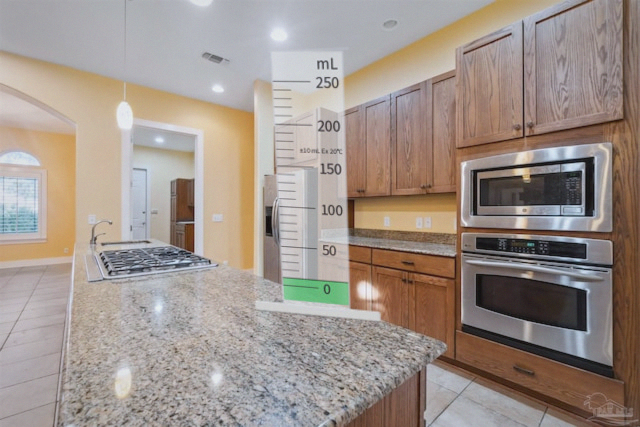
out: value=10 unit=mL
